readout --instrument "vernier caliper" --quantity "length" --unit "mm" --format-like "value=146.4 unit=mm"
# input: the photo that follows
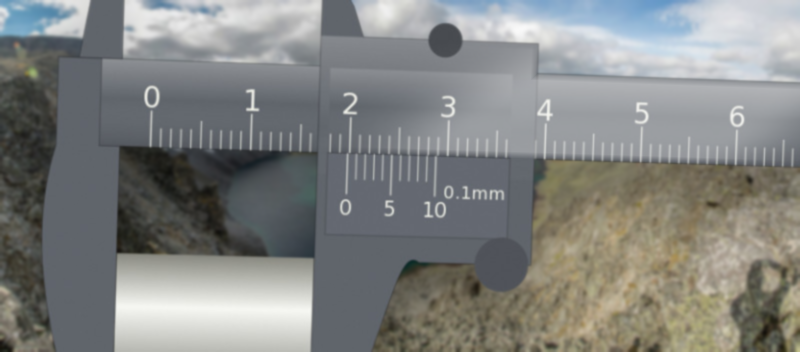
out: value=19.8 unit=mm
